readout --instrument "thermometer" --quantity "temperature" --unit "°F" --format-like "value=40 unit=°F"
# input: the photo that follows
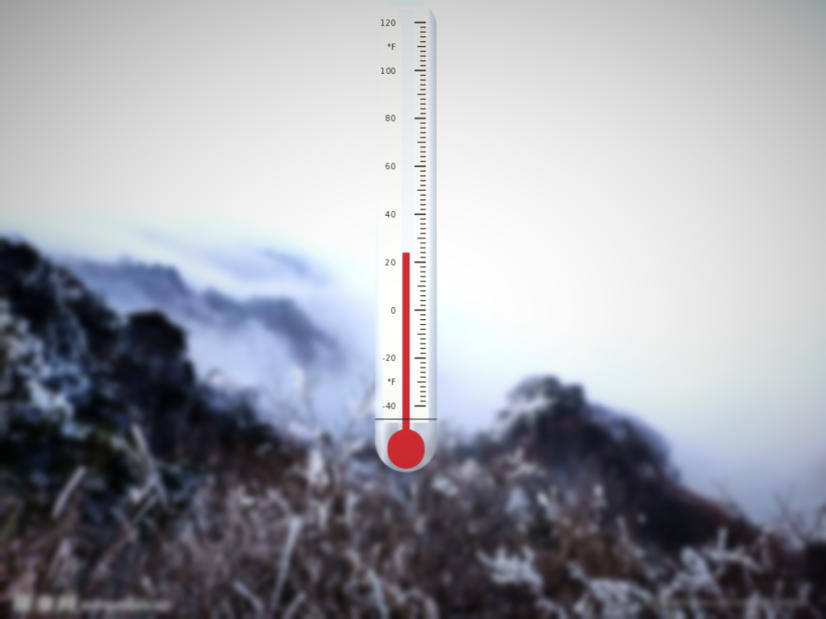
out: value=24 unit=°F
